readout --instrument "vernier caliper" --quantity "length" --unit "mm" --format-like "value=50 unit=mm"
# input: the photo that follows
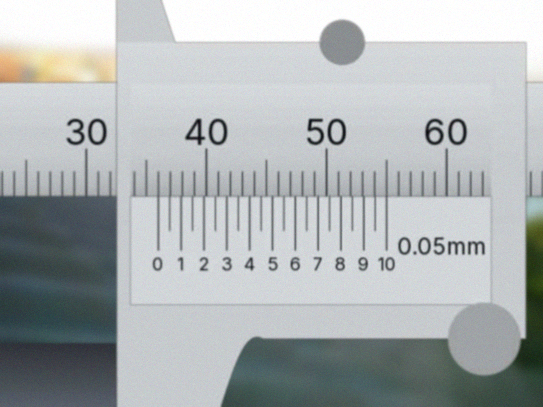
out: value=36.0 unit=mm
